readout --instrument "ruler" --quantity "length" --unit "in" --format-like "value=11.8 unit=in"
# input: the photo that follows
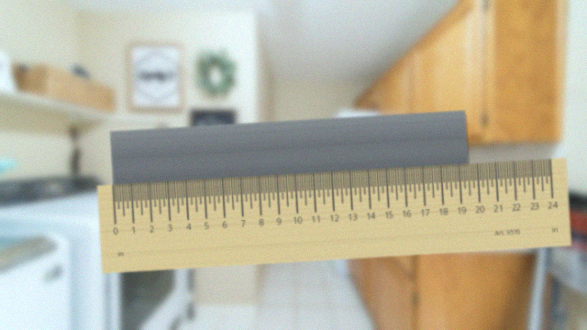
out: value=19.5 unit=in
